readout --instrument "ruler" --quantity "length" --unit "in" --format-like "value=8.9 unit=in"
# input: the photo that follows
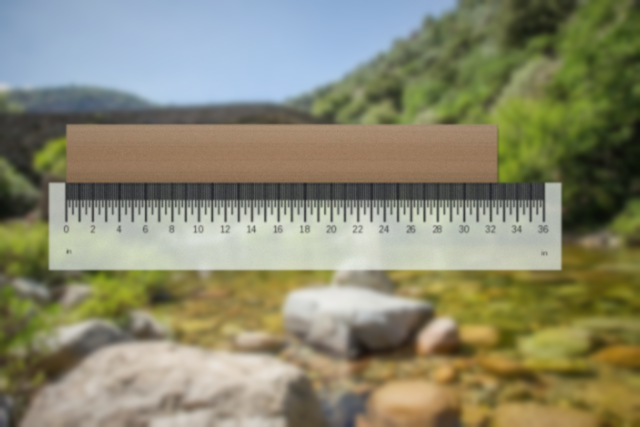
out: value=32.5 unit=in
